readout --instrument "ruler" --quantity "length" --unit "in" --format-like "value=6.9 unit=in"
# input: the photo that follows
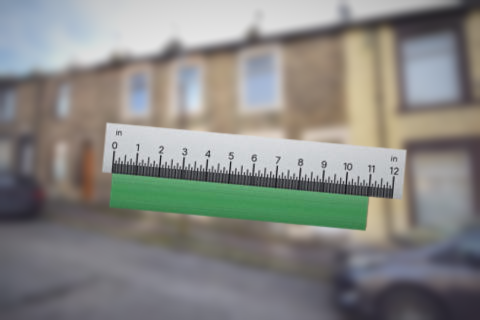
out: value=11 unit=in
